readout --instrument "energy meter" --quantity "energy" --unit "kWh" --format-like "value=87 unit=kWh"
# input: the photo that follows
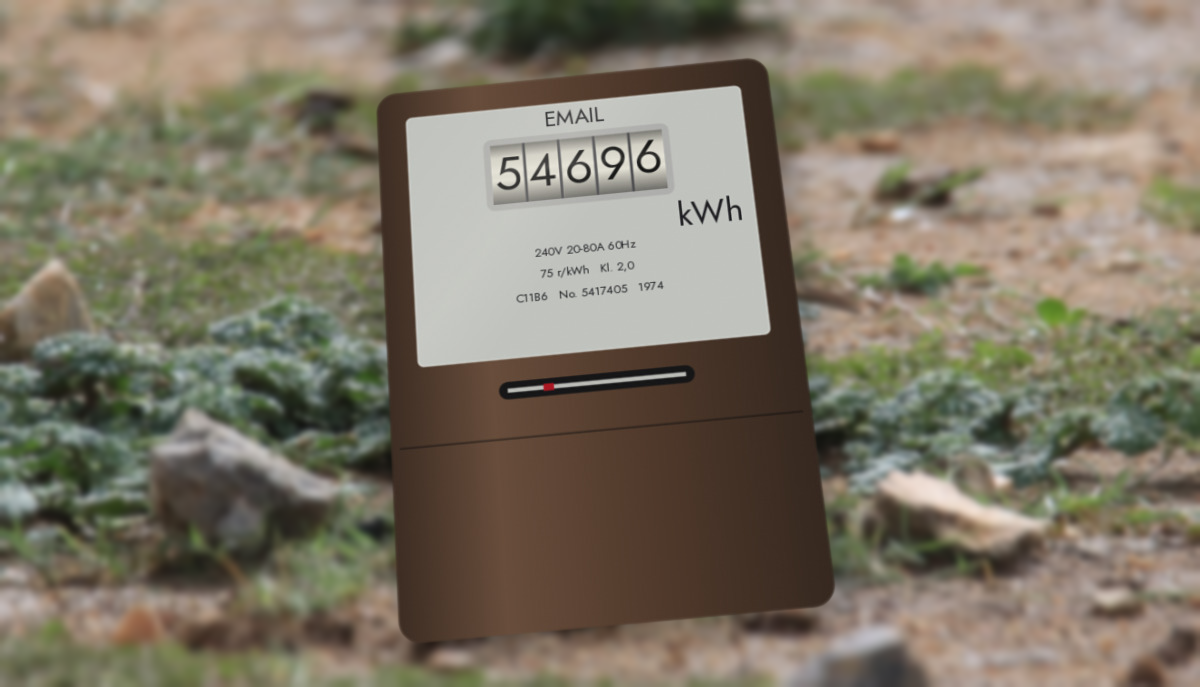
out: value=54696 unit=kWh
